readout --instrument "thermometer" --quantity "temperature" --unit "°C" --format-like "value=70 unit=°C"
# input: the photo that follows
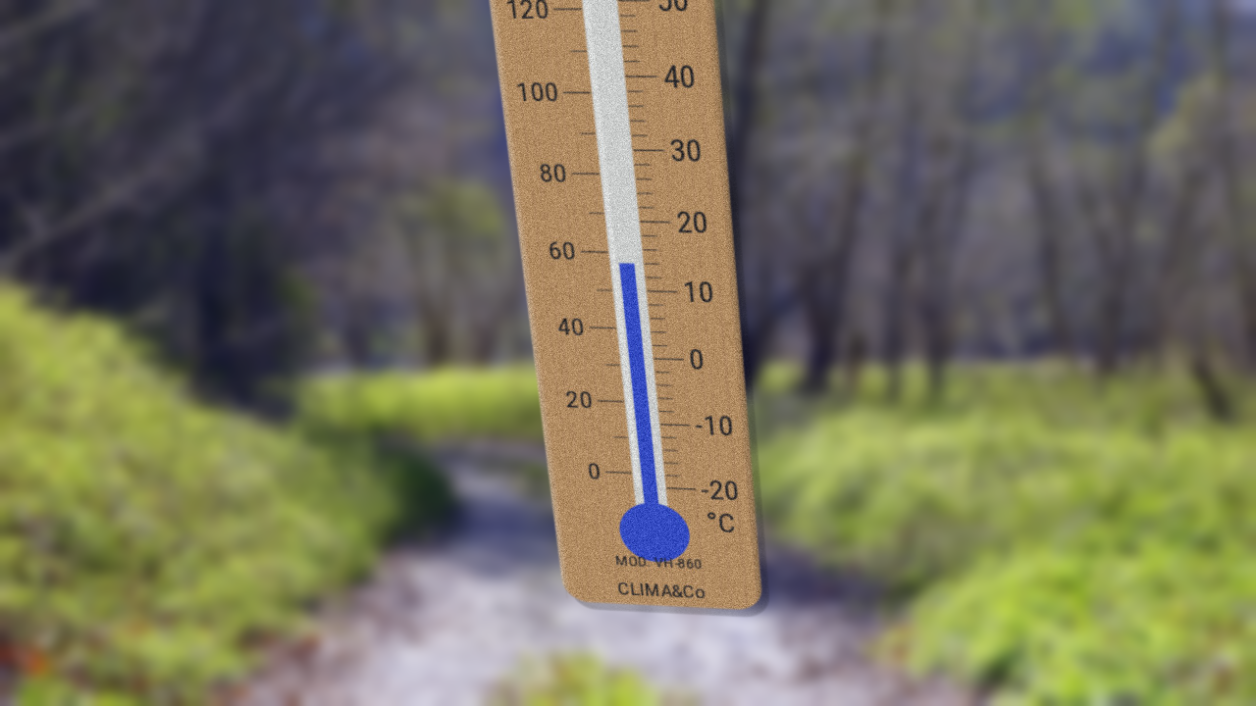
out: value=14 unit=°C
